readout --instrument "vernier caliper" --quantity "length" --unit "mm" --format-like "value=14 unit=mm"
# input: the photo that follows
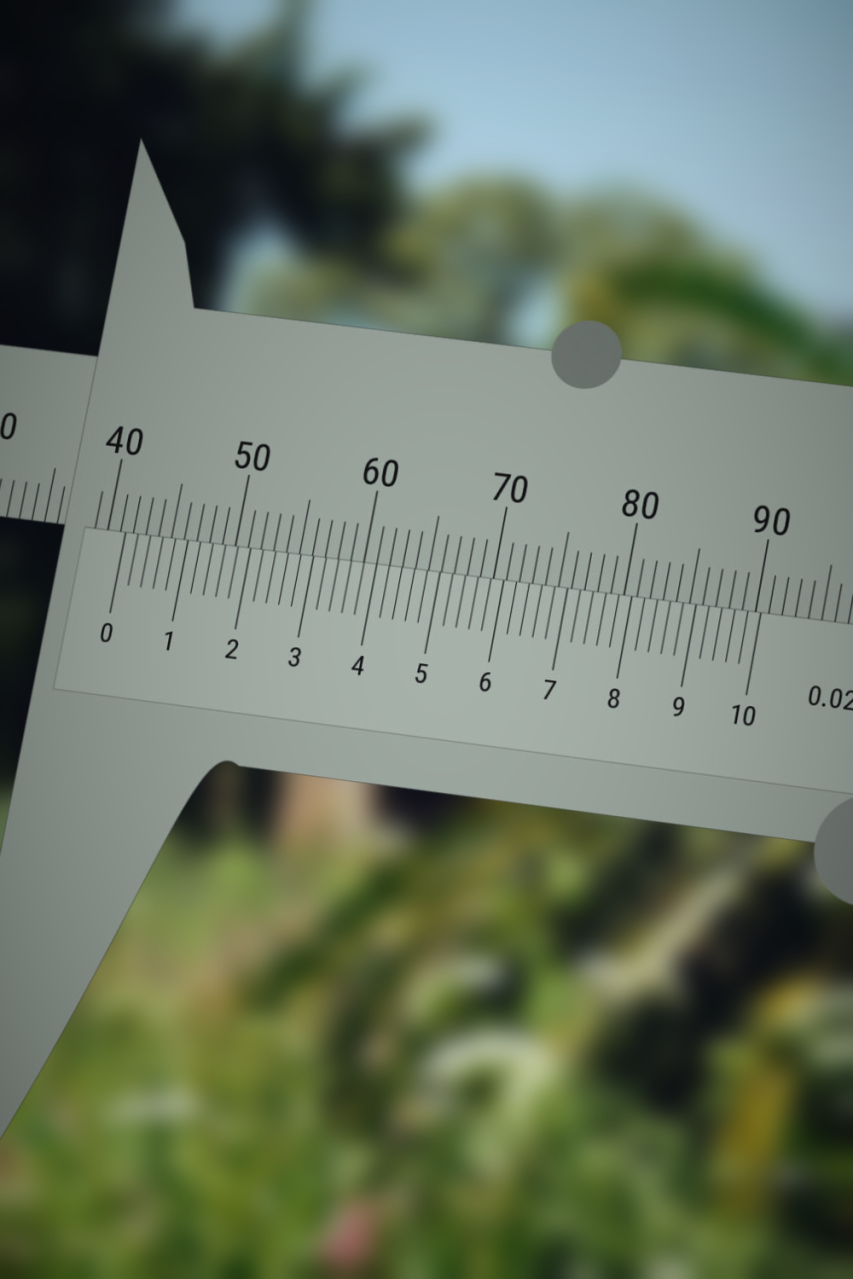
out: value=41.4 unit=mm
